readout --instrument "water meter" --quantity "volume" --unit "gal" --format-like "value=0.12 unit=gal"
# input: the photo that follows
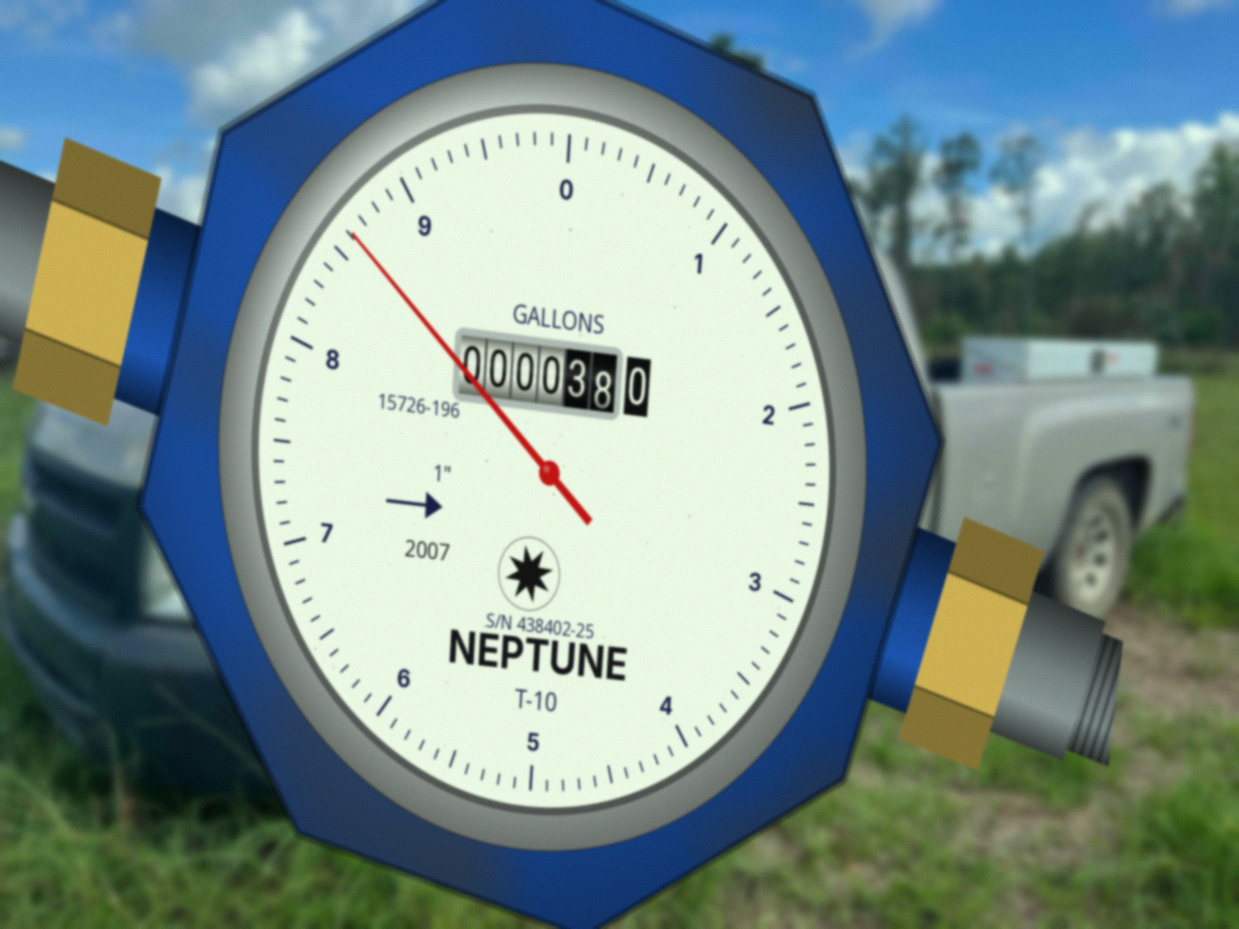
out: value=378.6 unit=gal
